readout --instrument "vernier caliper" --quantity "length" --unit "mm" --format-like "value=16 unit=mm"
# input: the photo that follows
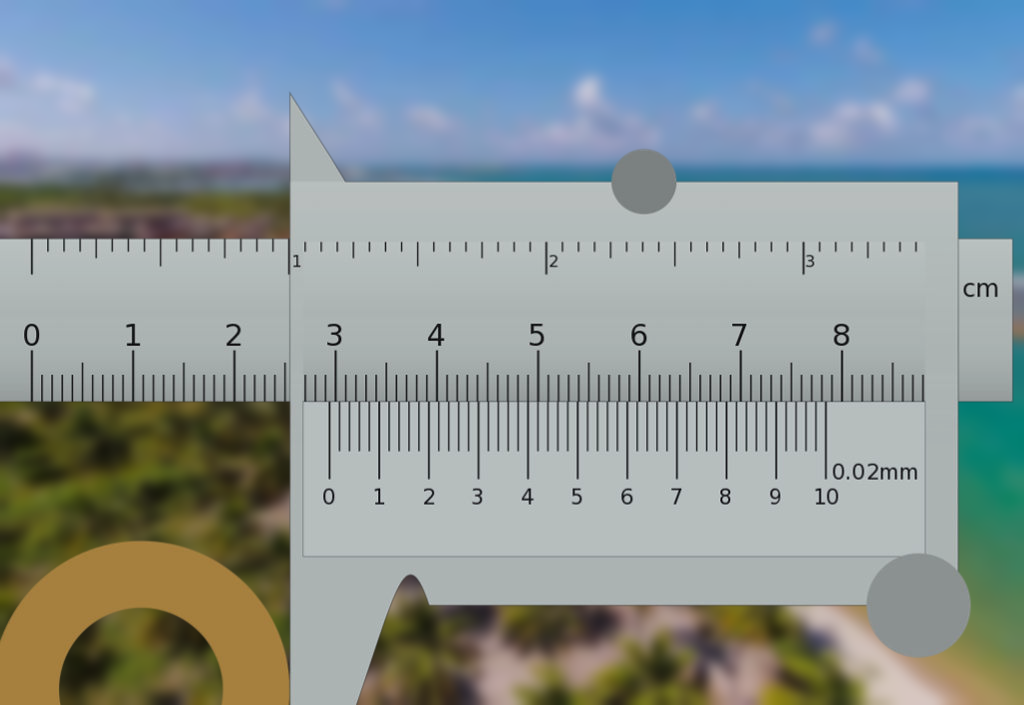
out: value=29.4 unit=mm
